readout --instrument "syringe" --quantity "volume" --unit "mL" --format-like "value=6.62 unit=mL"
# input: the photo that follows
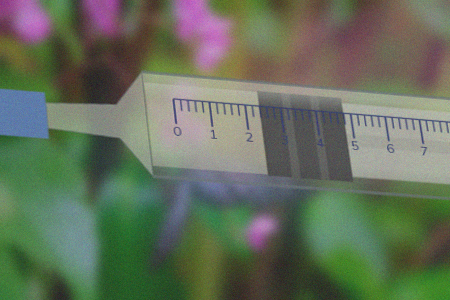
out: value=2.4 unit=mL
